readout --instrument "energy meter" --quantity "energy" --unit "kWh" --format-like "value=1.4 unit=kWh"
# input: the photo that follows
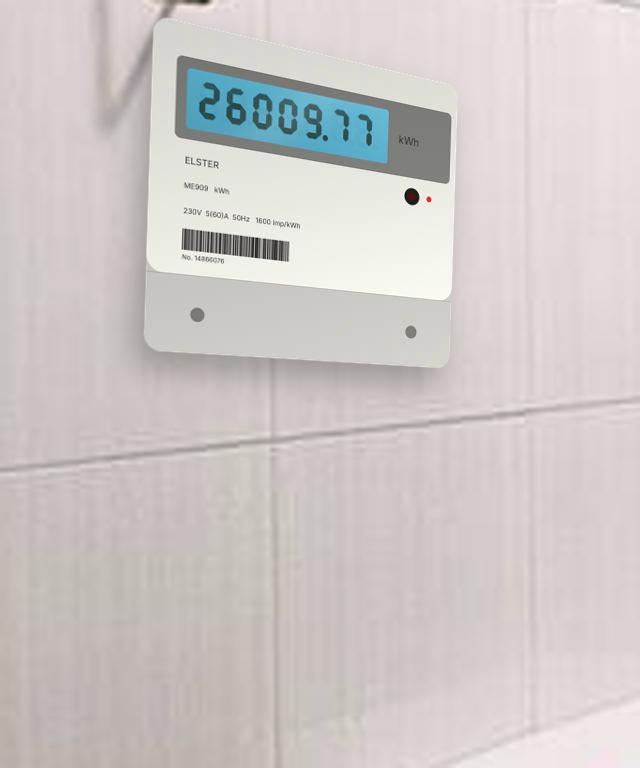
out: value=26009.77 unit=kWh
